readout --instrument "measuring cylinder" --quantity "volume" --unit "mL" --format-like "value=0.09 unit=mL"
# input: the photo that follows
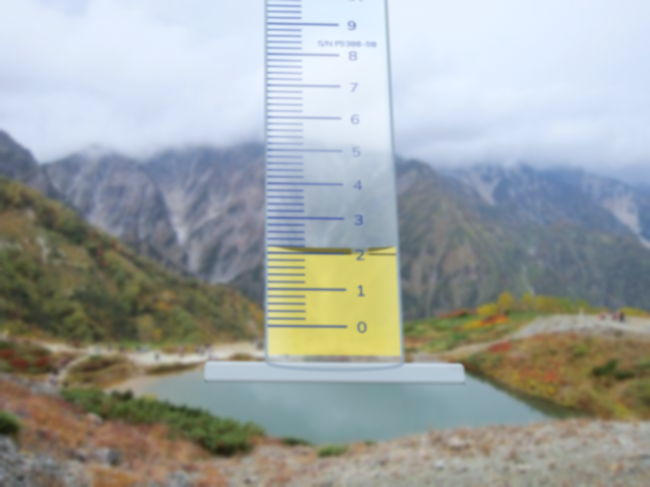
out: value=2 unit=mL
